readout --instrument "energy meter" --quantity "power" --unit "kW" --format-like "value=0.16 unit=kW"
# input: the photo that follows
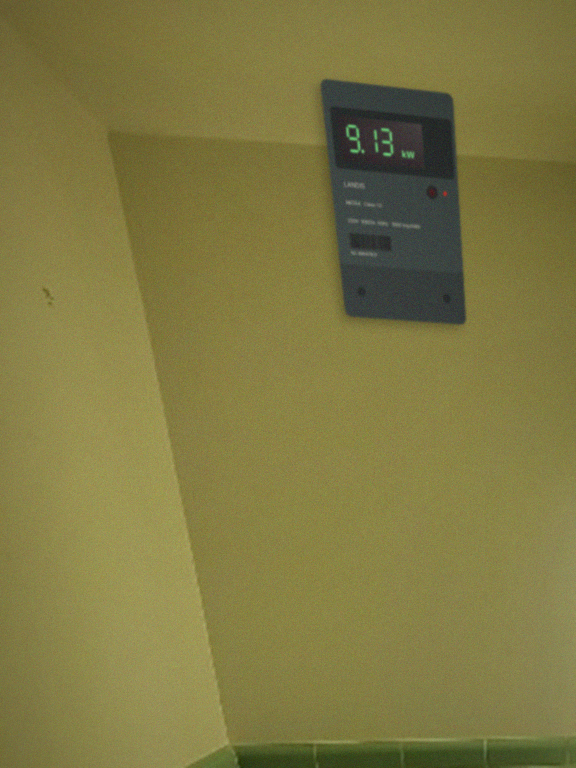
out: value=9.13 unit=kW
